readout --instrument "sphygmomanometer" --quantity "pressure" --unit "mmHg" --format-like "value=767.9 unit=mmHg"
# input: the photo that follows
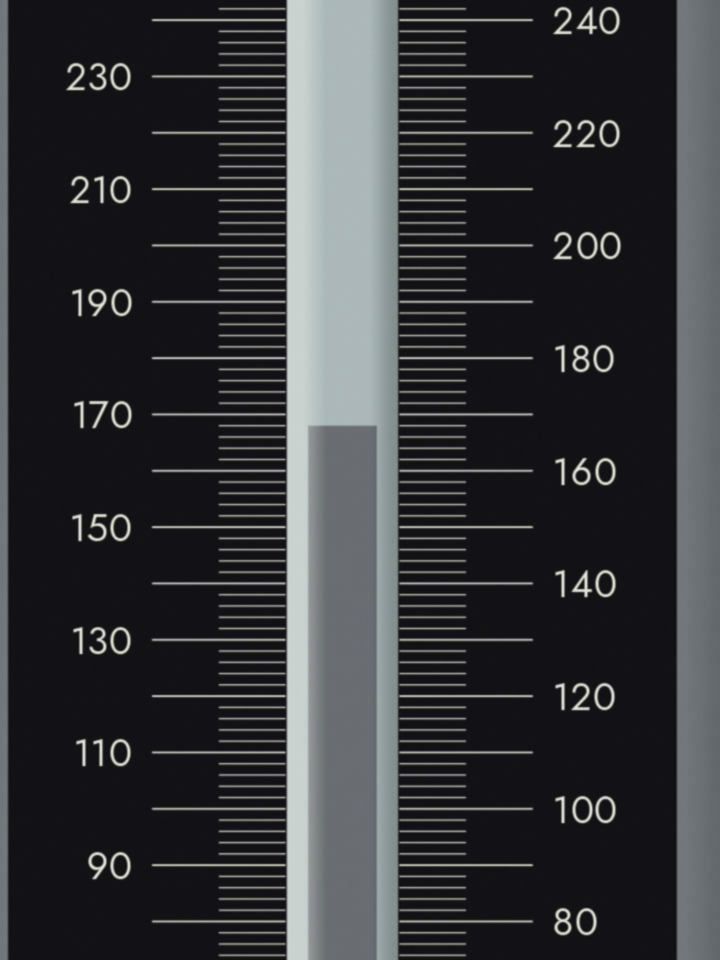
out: value=168 unit=mmHg
